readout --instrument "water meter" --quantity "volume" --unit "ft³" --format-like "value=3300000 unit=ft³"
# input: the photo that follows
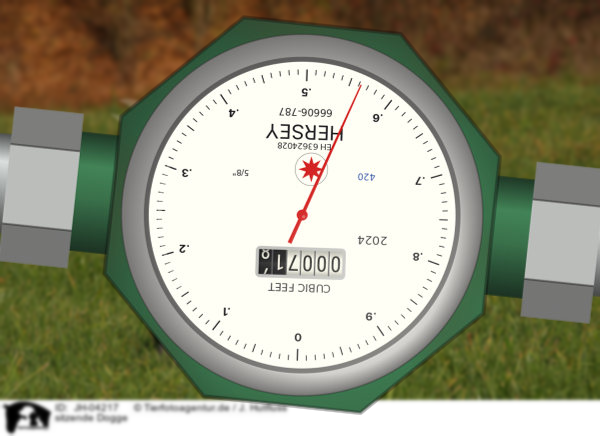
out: value=717.56 unit=ft³
